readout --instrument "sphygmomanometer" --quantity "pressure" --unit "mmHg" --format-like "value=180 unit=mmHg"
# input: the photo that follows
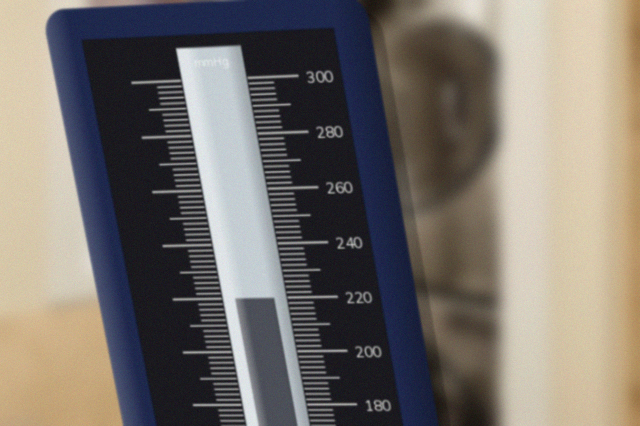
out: value=220 unit=mmHg
